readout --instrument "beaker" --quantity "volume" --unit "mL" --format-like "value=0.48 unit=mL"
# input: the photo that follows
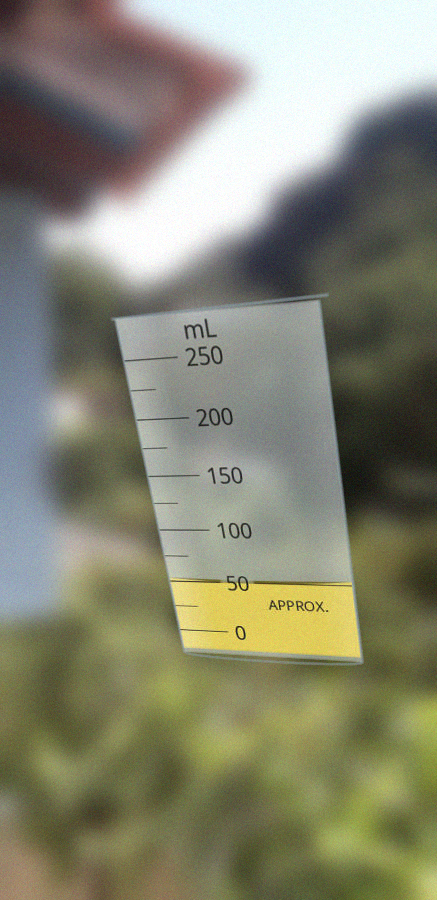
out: value=50 unit=mL
